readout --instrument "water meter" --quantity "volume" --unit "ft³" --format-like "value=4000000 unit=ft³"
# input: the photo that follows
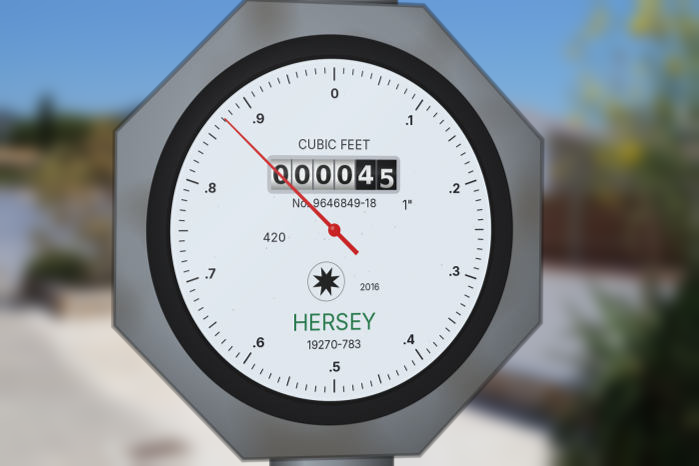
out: value=44.87 unit=ft³
